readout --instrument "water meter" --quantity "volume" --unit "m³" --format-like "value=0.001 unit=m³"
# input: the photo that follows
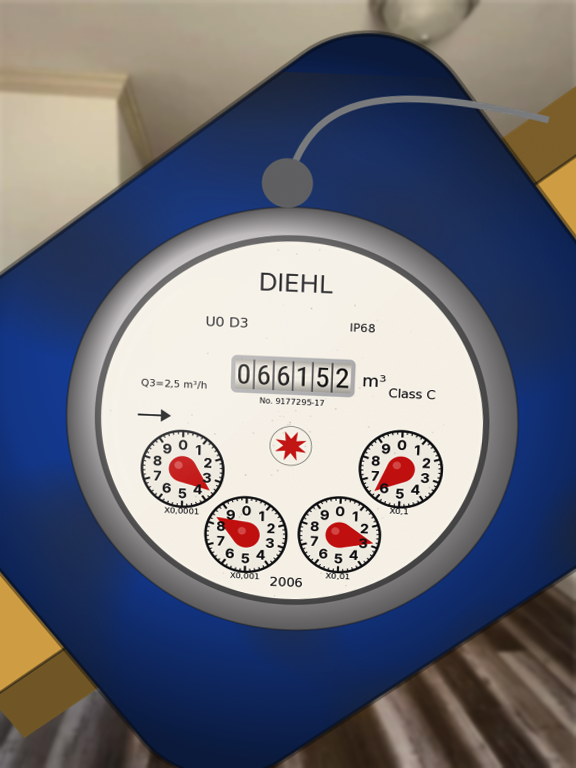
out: value=66152.6283 unit=m³
